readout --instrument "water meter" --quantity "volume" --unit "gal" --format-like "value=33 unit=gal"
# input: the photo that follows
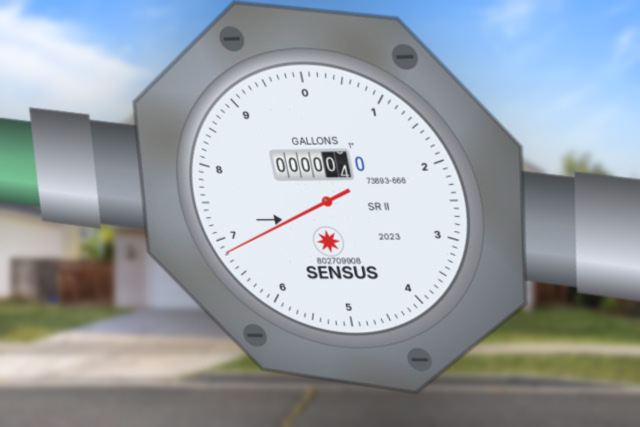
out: value=36.8 unit=gal
